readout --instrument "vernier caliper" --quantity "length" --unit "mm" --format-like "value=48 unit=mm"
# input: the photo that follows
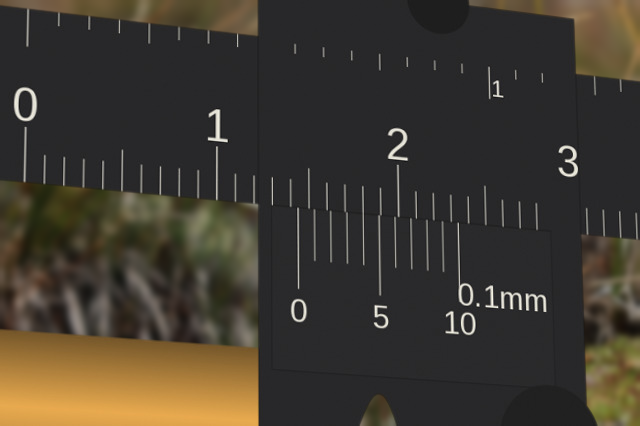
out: value=14.4 unit=mm
